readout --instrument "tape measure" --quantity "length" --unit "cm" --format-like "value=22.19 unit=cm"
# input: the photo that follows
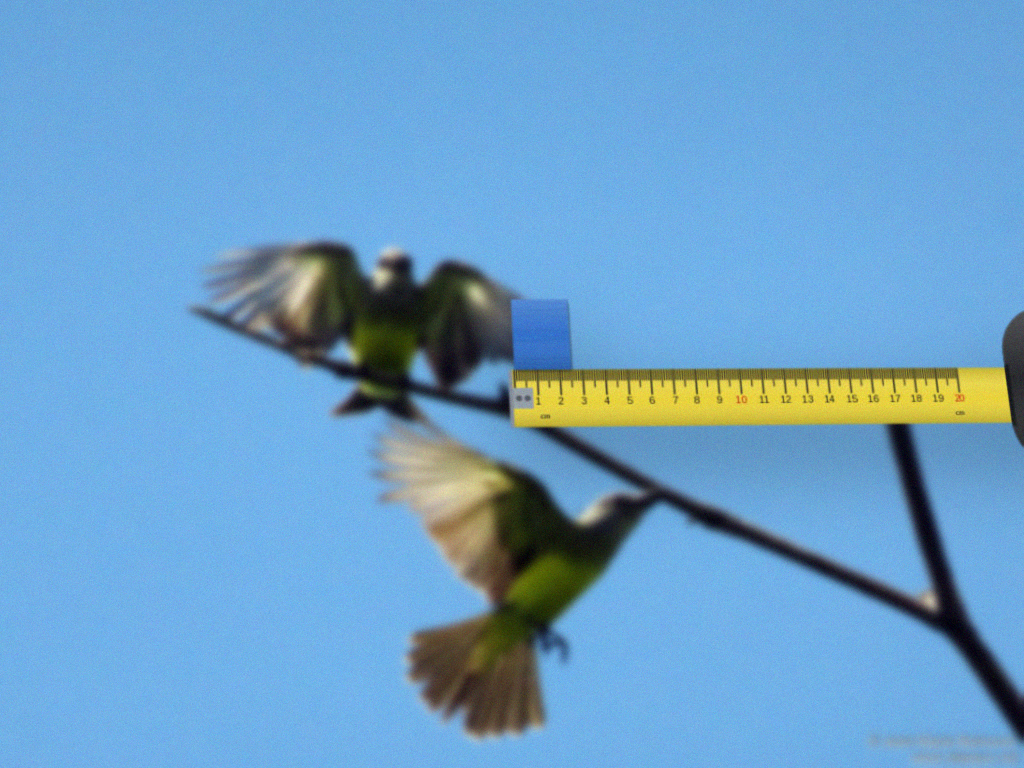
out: value=2.5 unit=cm
